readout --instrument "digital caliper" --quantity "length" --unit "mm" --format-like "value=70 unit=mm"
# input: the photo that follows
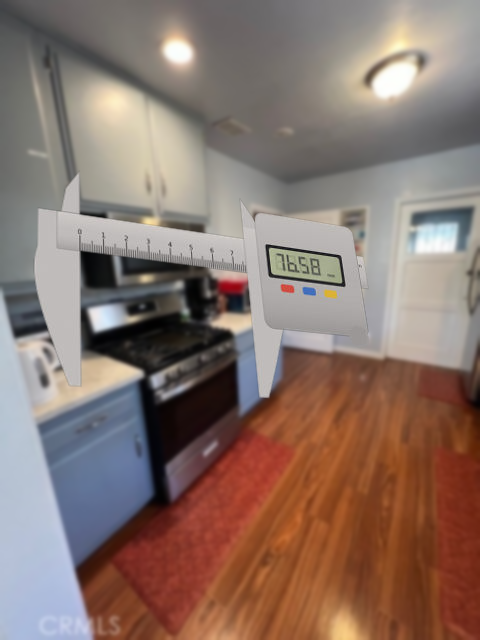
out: value=76.58 unit=mm
